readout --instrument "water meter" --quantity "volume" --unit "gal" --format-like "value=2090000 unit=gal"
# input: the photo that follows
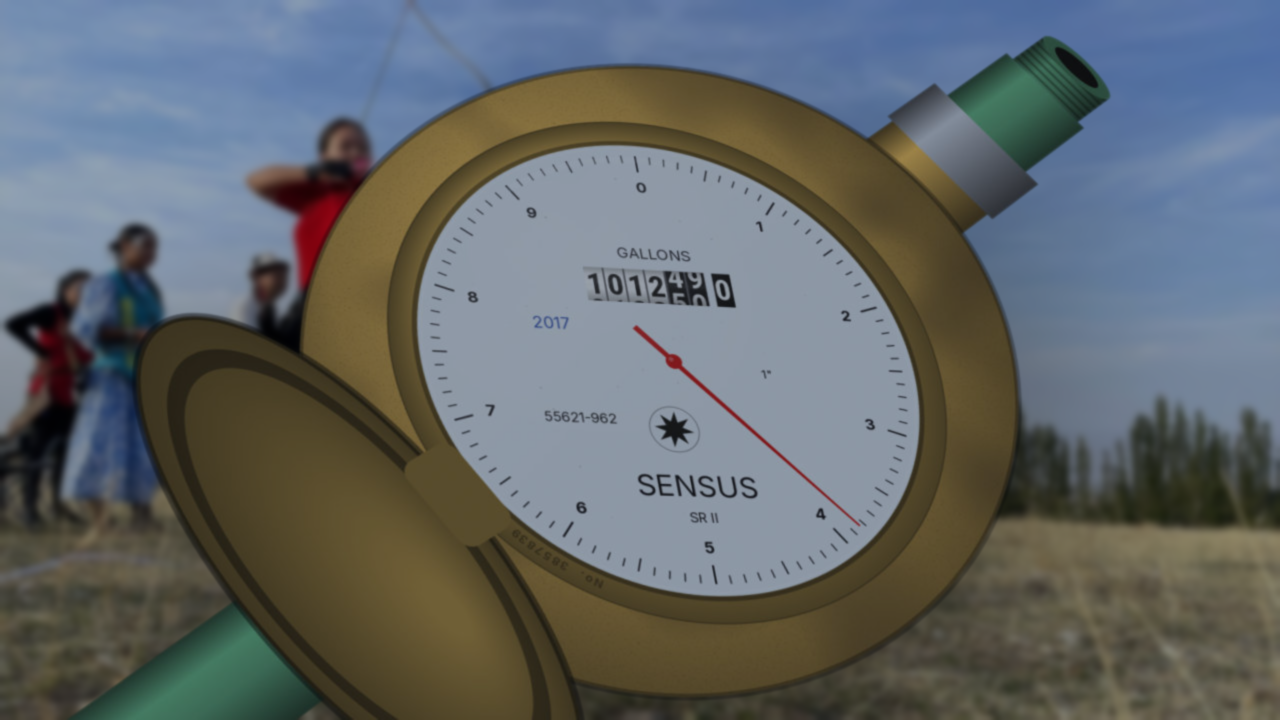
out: value=1012493.8 unit=gal
